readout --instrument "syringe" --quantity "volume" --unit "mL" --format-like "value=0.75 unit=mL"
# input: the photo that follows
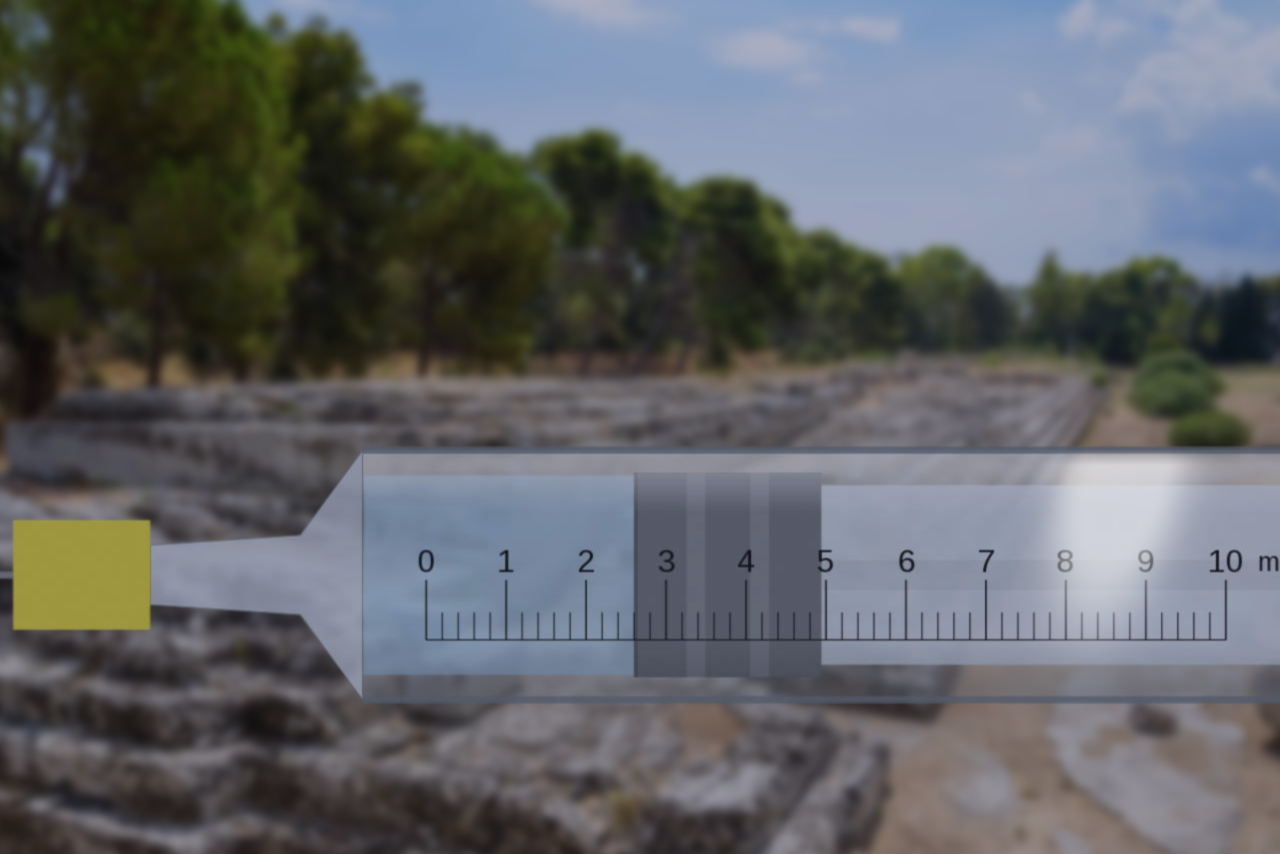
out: value=2.6 unit=mL
